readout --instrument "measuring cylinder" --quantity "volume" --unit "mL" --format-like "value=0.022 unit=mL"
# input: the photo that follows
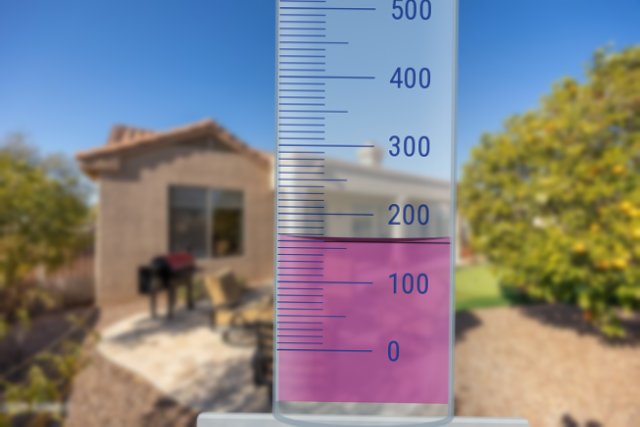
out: value=160 unit=mL
